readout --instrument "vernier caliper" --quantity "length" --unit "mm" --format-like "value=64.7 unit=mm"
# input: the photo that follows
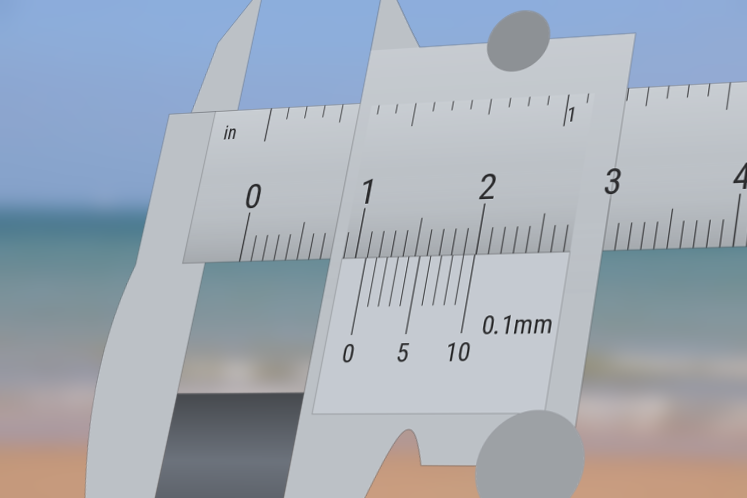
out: value=10.9 unit=mm
